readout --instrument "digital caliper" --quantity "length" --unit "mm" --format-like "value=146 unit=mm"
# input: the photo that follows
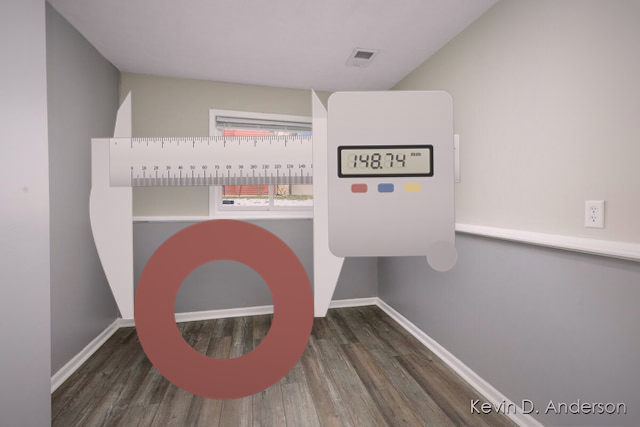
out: value=148.74 unit=mm
